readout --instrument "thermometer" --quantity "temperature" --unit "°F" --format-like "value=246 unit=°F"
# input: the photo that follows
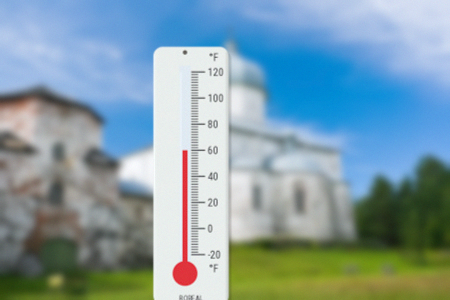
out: value=60 unit=°F
